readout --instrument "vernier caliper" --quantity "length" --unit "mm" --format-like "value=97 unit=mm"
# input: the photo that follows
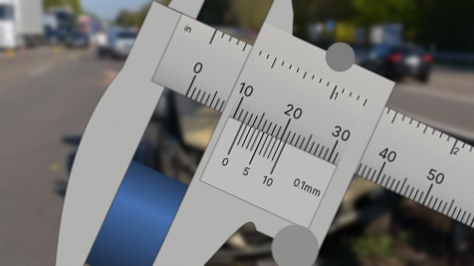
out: value=12.0 unit=mm
